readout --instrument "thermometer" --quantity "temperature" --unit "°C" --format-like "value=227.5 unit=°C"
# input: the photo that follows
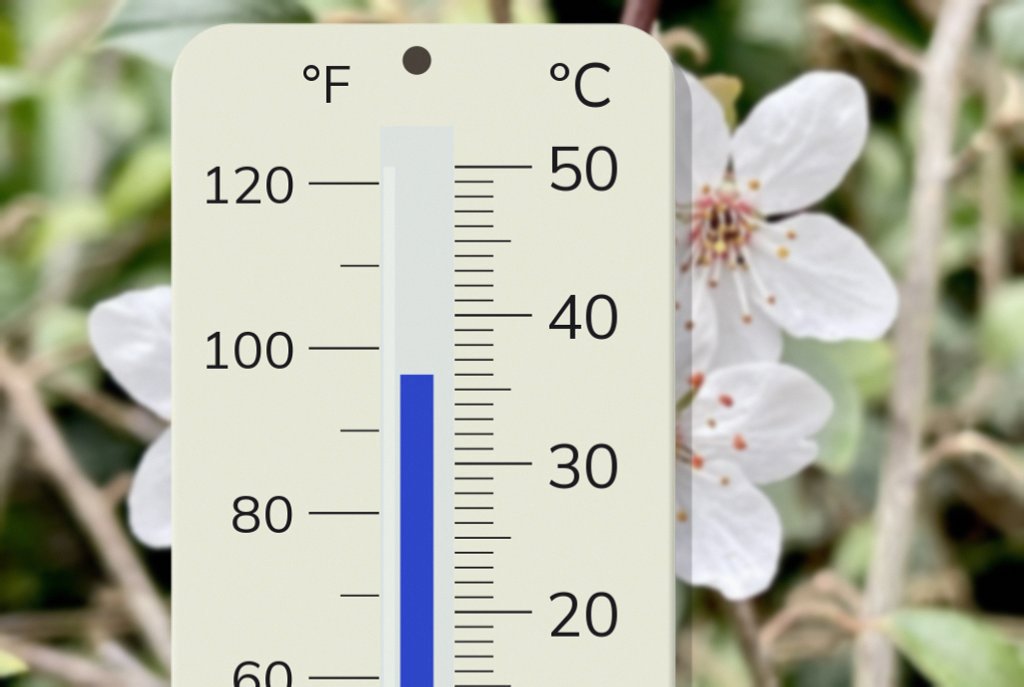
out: value=36 unit=°C
